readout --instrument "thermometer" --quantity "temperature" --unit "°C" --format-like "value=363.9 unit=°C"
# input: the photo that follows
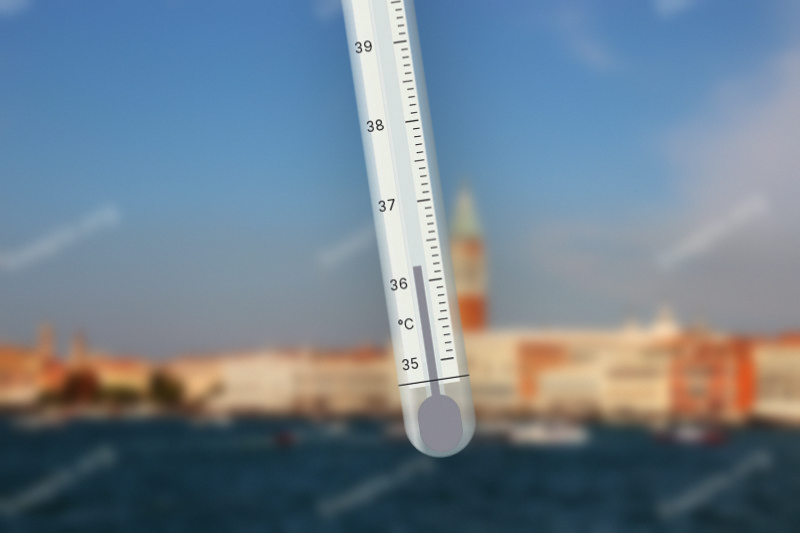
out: value=36.2 unit=°C
